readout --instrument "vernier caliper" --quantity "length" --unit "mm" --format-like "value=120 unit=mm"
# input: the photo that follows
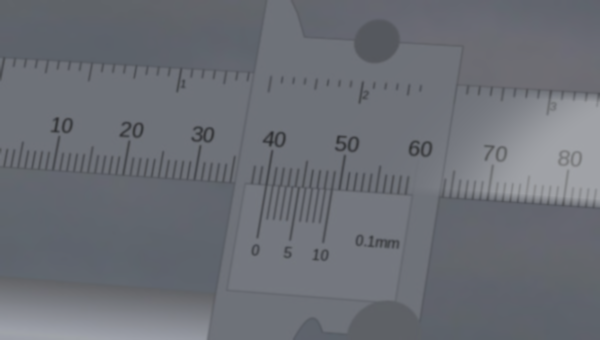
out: value=40.0 unit=mm
